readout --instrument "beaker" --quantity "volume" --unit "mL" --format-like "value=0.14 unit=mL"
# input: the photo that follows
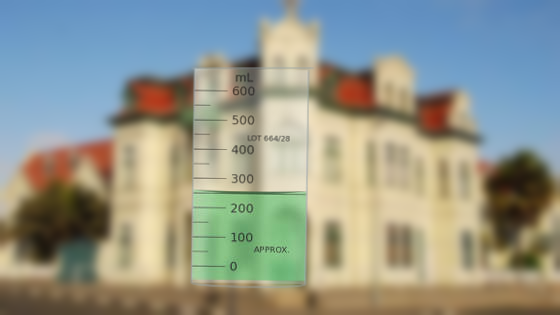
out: value=250 unit=mL
